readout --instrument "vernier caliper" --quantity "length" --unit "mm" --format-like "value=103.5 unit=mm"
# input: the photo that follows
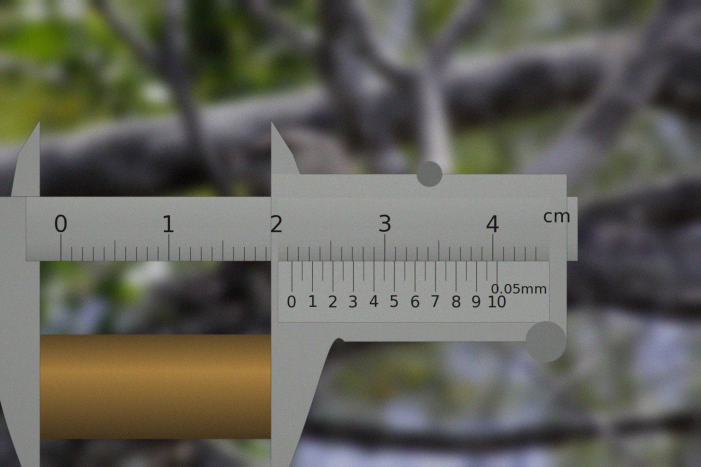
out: value=21.4 unit=mm
